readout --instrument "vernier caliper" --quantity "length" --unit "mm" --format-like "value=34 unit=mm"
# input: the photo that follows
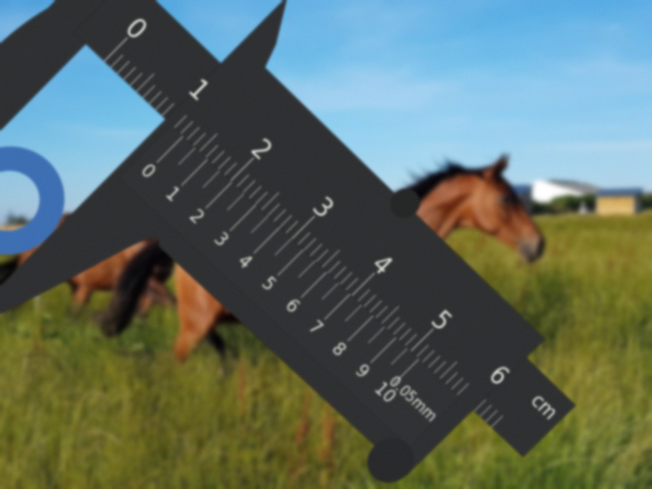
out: value=12.4 unit=mm
